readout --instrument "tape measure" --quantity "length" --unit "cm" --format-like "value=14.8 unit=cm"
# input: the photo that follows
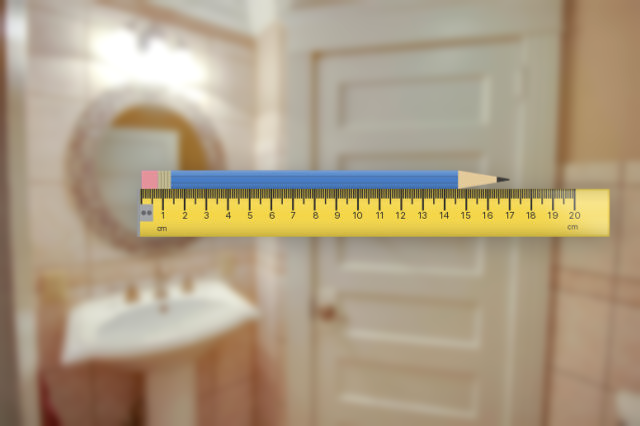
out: value=17 unit=cm
